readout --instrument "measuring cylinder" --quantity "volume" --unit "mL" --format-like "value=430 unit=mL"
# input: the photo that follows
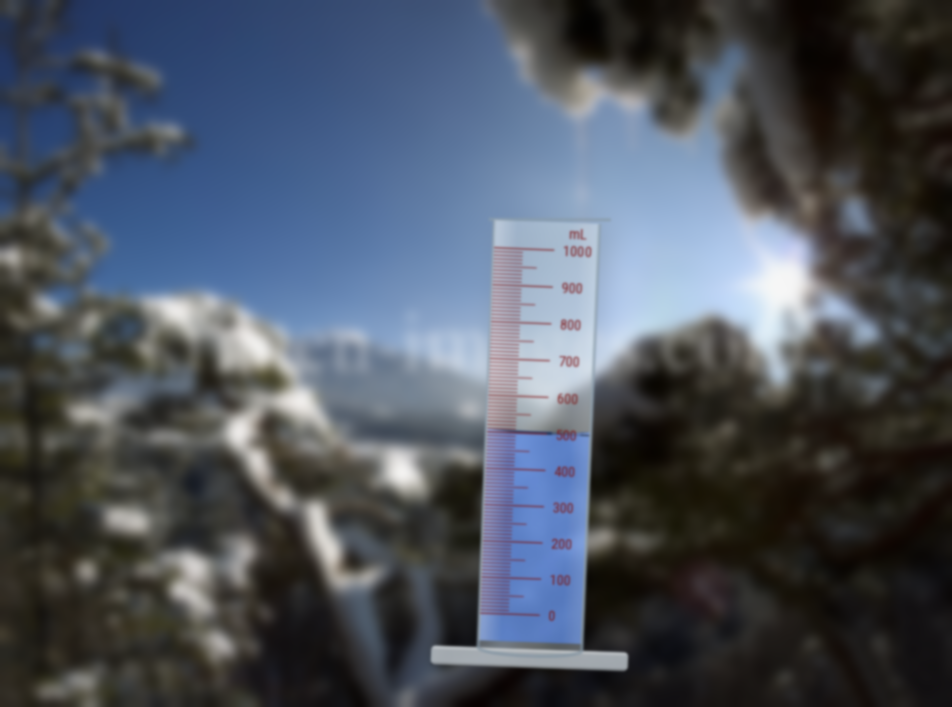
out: value=500 unit=mL
